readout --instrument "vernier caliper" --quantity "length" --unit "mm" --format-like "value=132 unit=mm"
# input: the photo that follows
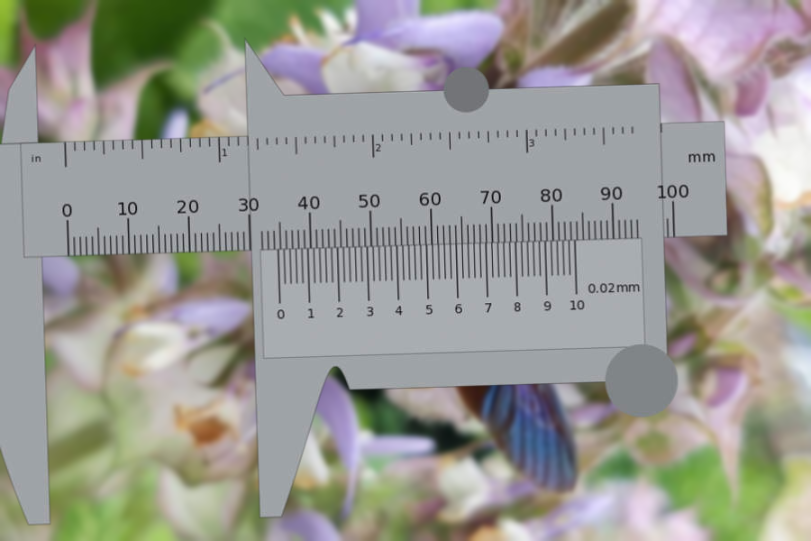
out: value=34.6 unit=mm
